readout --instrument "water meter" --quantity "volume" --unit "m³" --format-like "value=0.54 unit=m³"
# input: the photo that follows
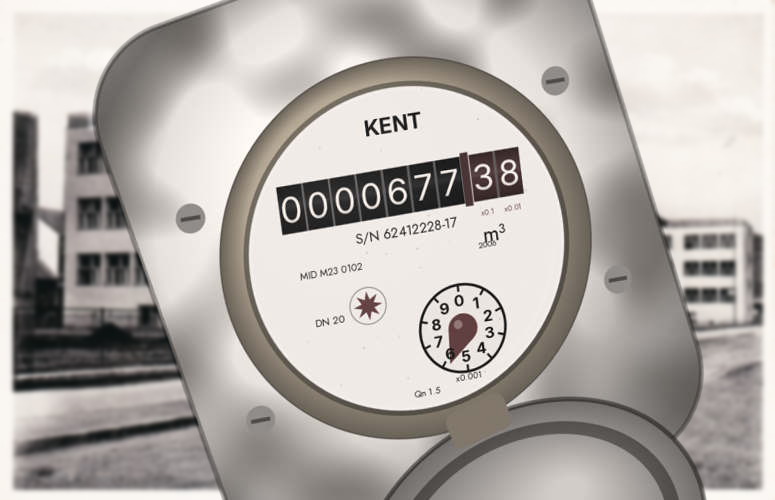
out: value=677.385 unit=m³
